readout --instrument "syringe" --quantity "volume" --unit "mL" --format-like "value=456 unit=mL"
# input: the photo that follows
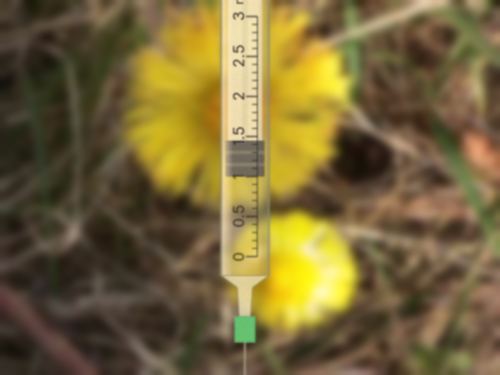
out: value=1 unit=mL
